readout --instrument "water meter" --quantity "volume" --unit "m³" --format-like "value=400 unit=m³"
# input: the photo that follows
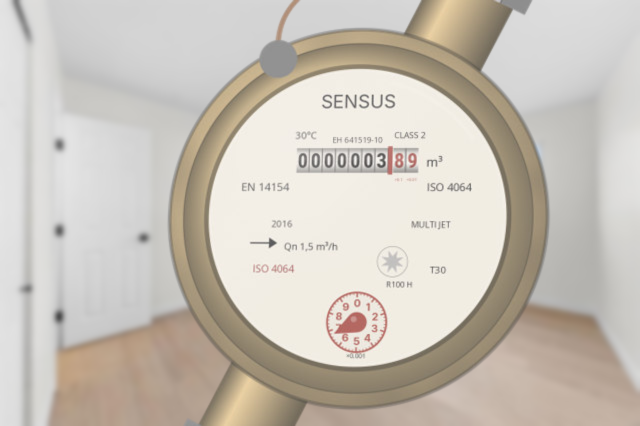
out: value=3.896 unit=m³
